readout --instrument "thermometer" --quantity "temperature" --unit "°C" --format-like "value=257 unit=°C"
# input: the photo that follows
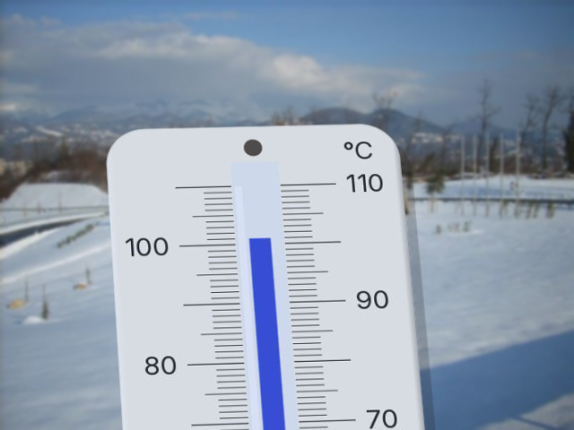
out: value=101 unit=°C
